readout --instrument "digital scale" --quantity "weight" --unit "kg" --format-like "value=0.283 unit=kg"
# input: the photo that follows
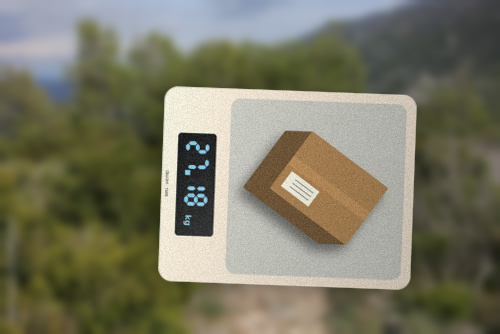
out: value=27.18 unit=kg
